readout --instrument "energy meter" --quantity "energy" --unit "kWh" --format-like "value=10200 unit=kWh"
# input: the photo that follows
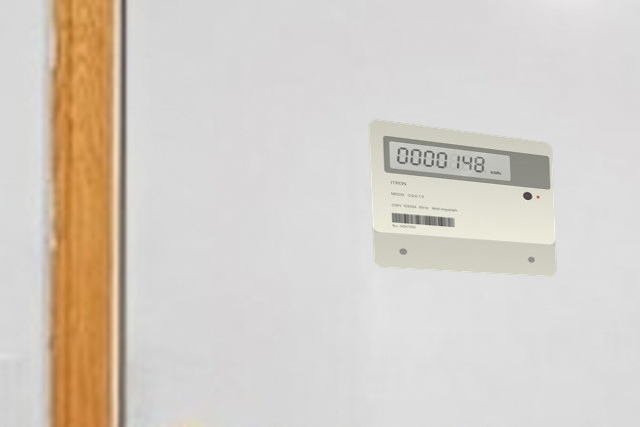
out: value=148 unit=kWh
